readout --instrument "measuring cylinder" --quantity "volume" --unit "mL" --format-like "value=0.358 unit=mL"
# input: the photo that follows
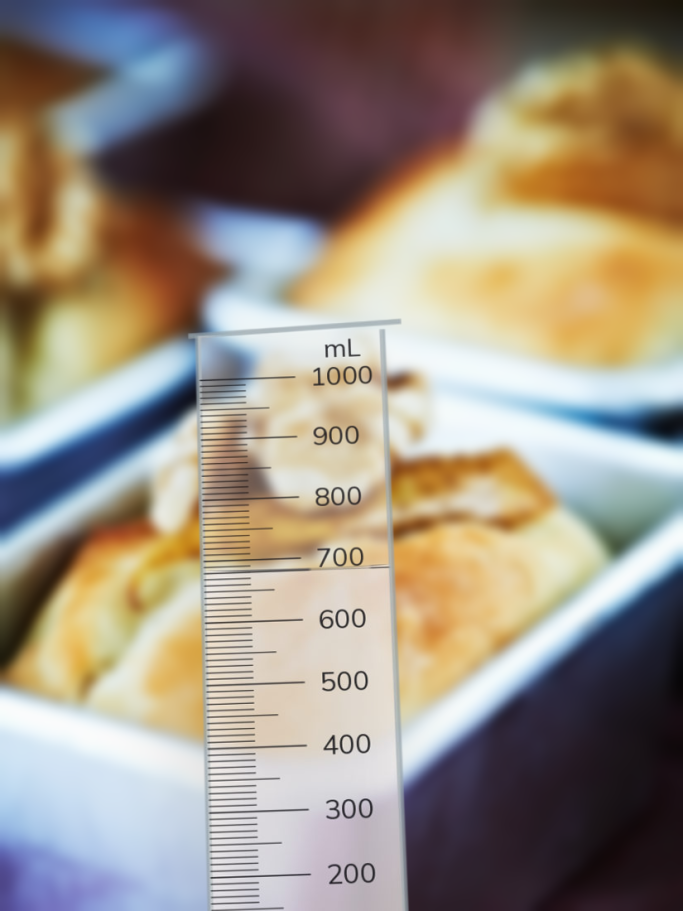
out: value=680 unit=mL
